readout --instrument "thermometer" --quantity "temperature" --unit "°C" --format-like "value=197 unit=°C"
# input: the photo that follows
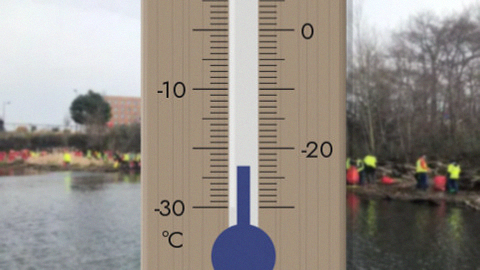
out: value=-23 unit=°C
